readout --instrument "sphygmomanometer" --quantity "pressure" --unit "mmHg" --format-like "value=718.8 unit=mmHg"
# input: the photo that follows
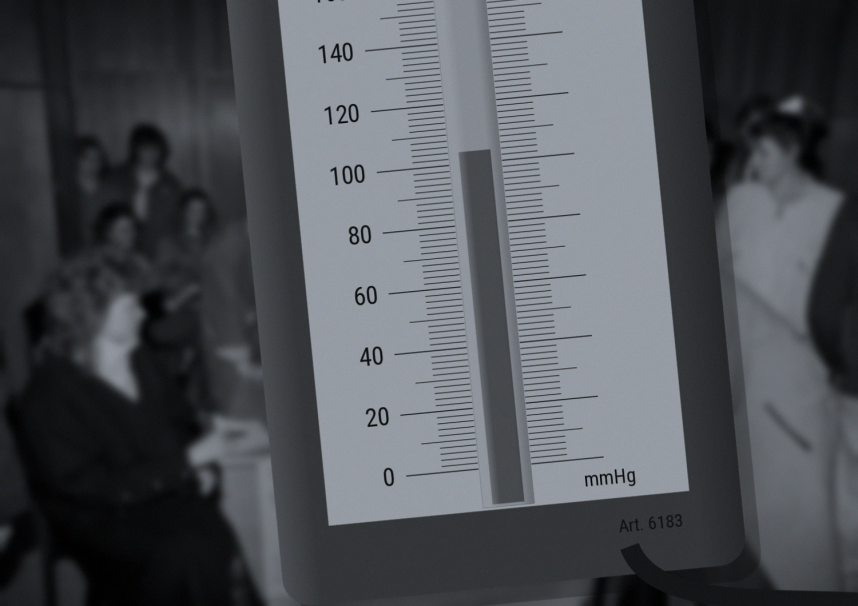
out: value=104 unit=mmHg
